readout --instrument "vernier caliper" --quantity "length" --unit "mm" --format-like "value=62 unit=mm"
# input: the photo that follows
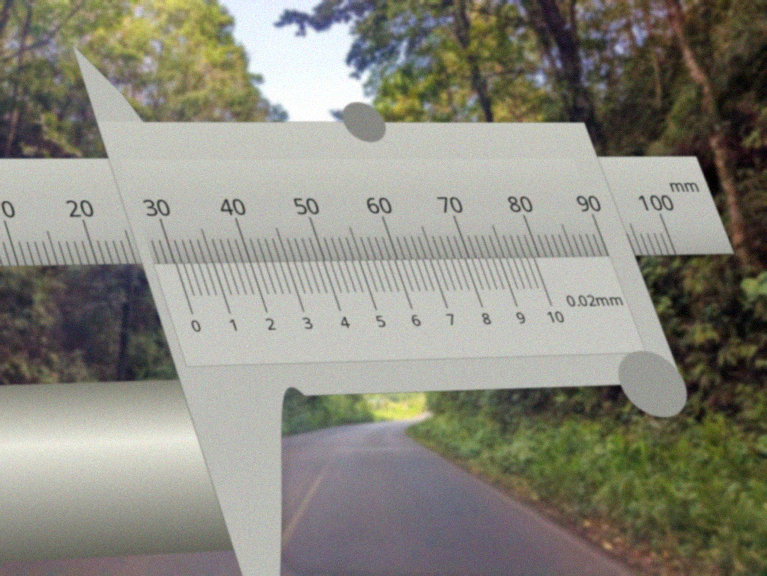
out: value=30.2 unit=mm
